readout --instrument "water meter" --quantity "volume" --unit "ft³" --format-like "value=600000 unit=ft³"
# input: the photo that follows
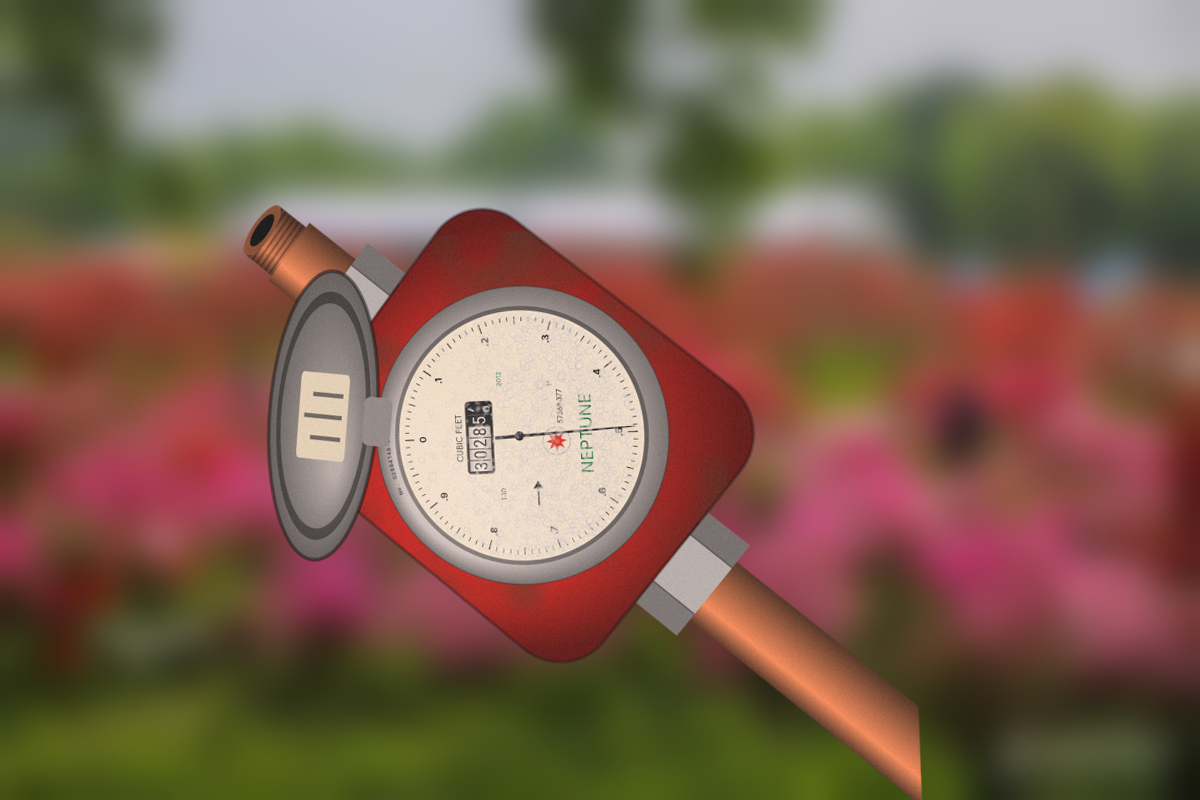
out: value=302857.49 unit=ft³
